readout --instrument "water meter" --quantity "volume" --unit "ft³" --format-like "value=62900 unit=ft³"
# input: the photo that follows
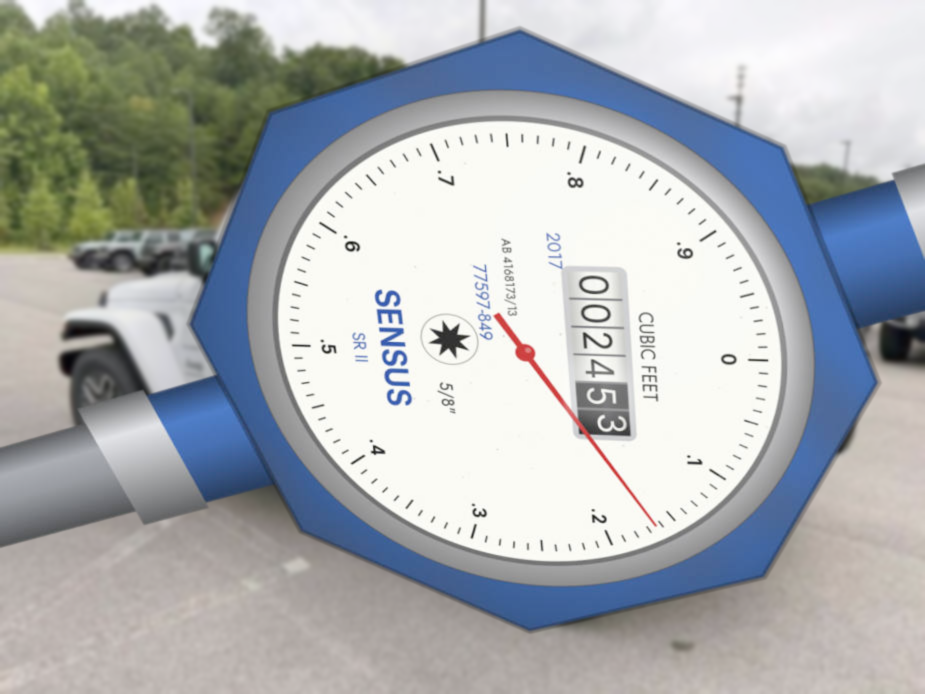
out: value=2453.16 unit=ft³
